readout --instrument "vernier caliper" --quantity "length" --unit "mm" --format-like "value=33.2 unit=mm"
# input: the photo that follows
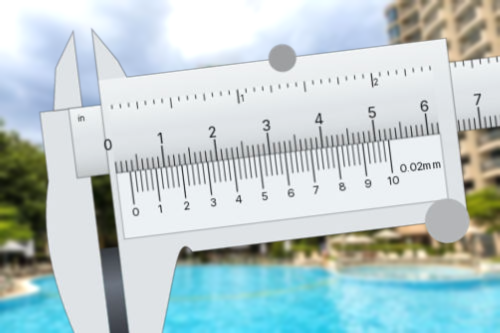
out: value=3.5 unit=mm
